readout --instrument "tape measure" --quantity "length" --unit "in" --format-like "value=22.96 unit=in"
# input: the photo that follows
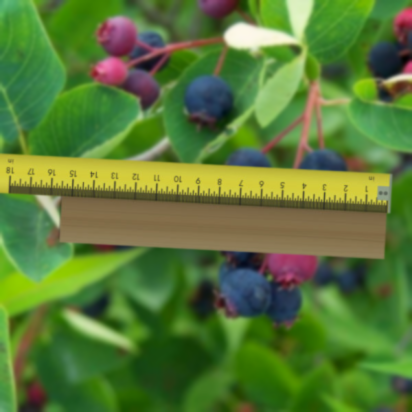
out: value=15.5 unit=in
